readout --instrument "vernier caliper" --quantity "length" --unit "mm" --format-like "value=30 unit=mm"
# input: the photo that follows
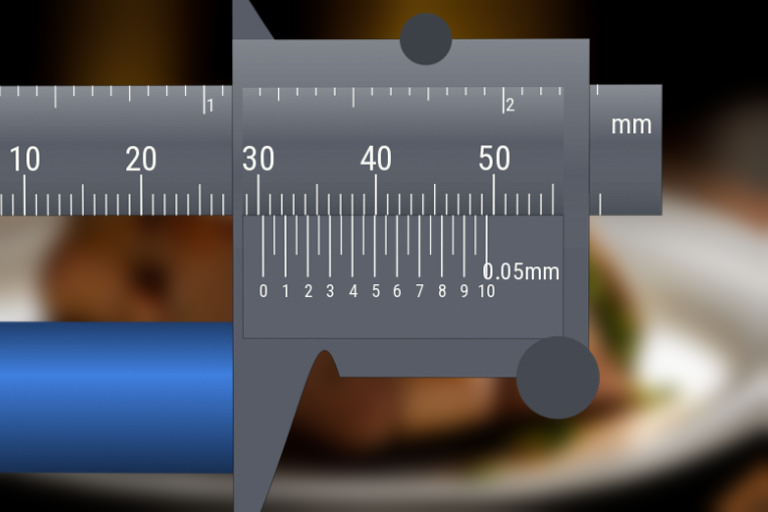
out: value=30.4 unit=mm
